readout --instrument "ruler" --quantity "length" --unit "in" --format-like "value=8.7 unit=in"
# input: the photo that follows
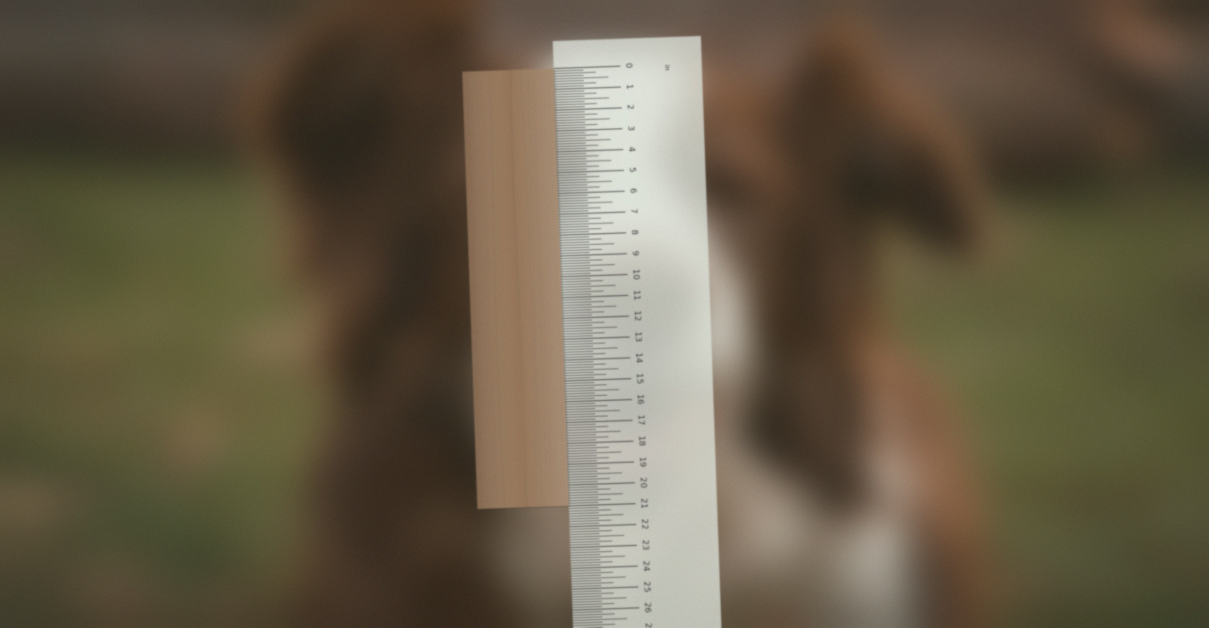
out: value=21 unit=in
